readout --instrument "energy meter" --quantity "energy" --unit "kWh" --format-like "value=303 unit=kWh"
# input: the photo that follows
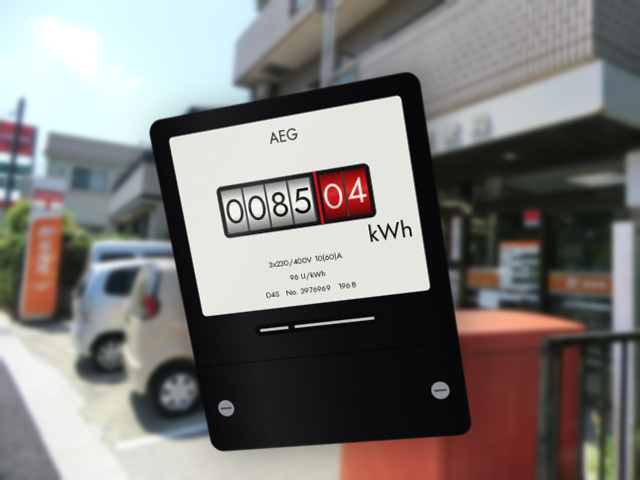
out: value=85.04 unit=kWh
